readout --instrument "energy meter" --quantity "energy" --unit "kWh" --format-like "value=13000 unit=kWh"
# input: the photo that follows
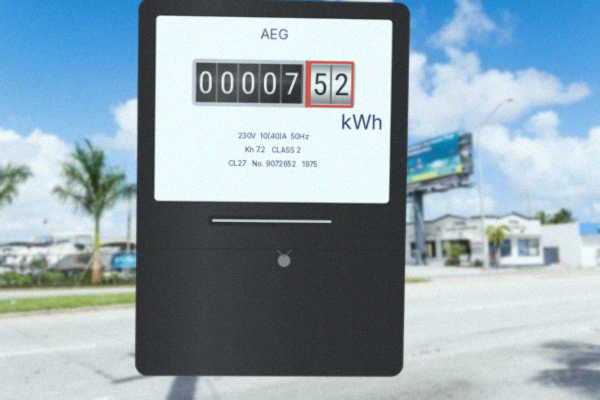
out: value=7.52 unit=kWh
